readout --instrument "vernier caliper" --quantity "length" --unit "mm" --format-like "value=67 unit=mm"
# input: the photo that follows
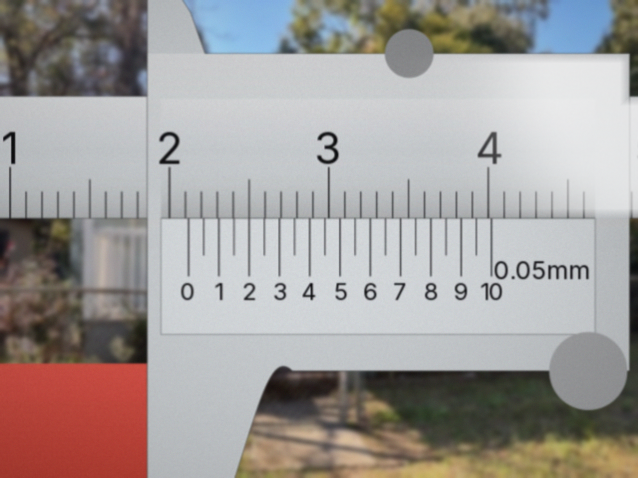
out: value=21.2 unit=mm
